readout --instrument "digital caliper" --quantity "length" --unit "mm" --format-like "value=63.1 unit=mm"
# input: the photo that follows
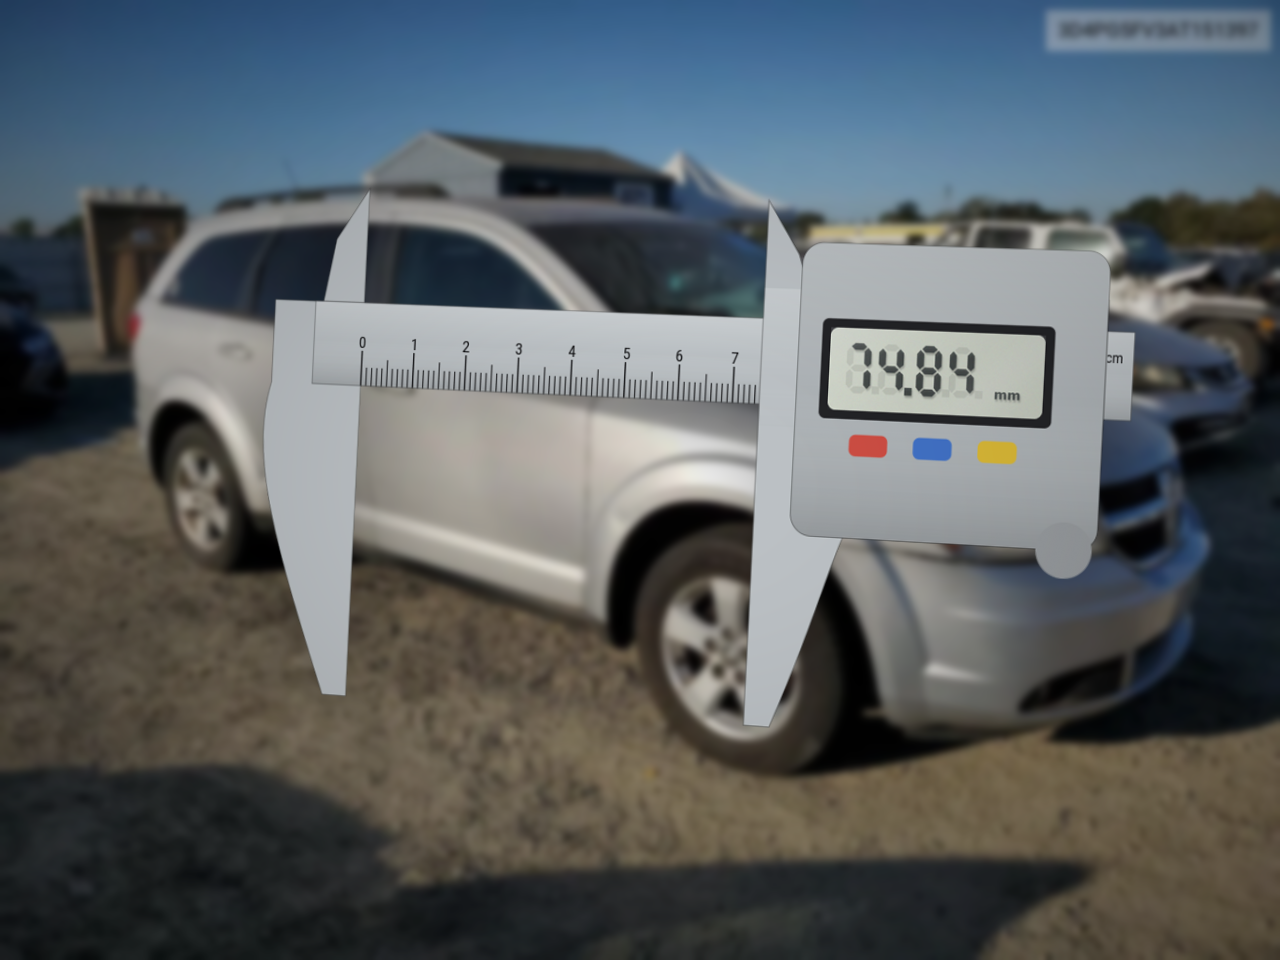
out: value=74.84 unit=mm
